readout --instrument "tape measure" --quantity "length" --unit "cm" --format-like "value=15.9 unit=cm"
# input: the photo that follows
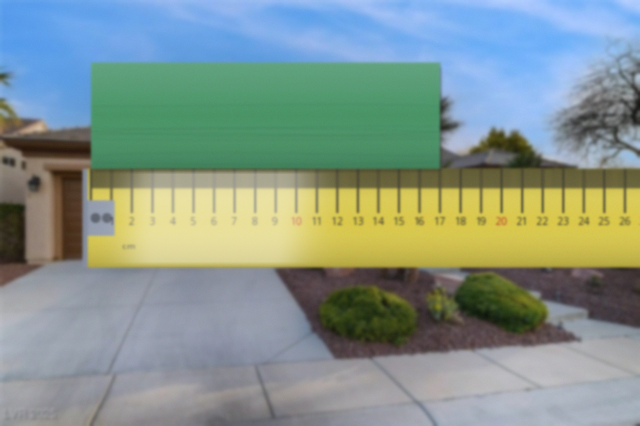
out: value=17 unit=cm
